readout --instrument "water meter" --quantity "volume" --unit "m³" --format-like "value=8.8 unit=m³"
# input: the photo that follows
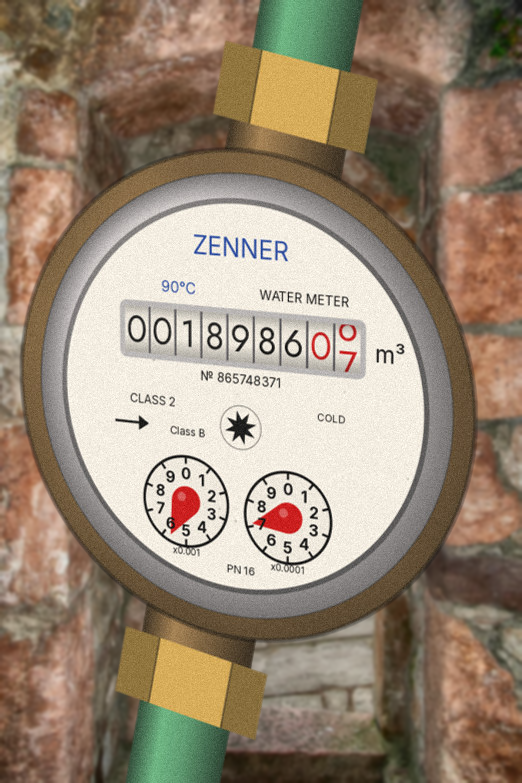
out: value=18986.0657 unit=m³
